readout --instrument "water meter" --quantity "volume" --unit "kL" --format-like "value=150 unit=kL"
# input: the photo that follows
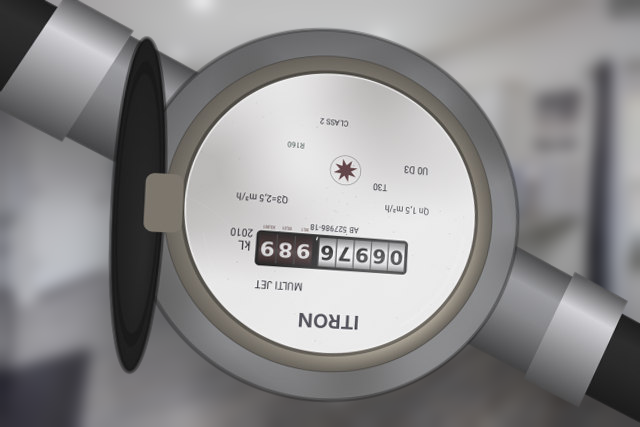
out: value=6976.989 unit=kL
